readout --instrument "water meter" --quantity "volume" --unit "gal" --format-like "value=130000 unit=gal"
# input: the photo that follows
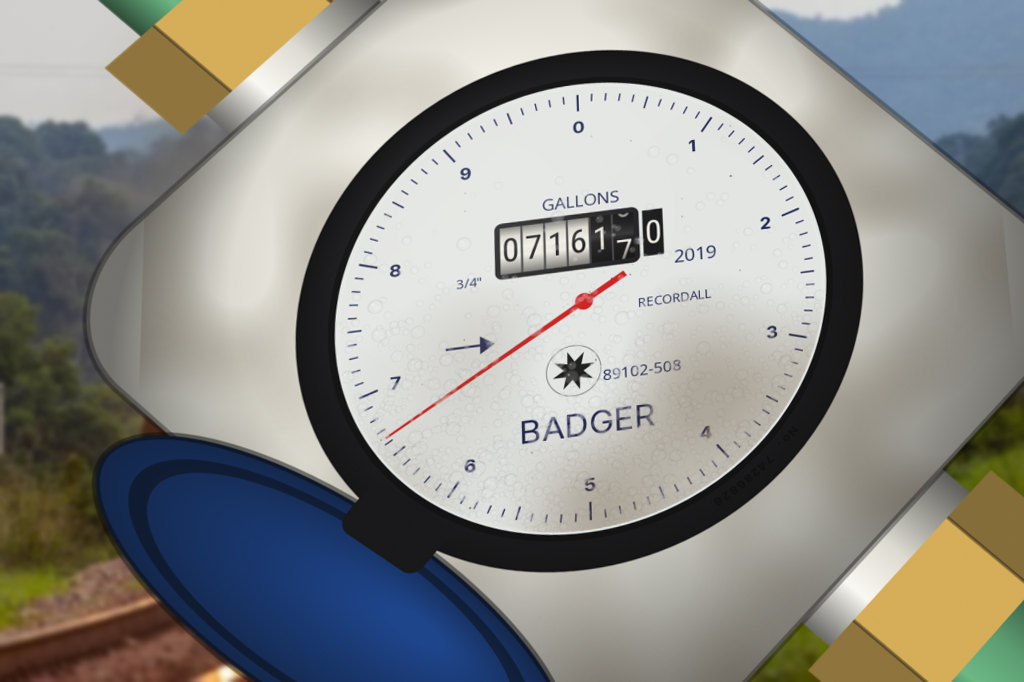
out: value=716166.6 unit=gal
